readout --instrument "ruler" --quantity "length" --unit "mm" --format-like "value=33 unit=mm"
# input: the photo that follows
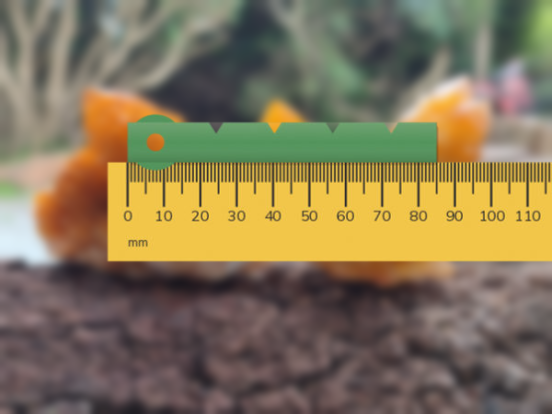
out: value=85 unit=mm
